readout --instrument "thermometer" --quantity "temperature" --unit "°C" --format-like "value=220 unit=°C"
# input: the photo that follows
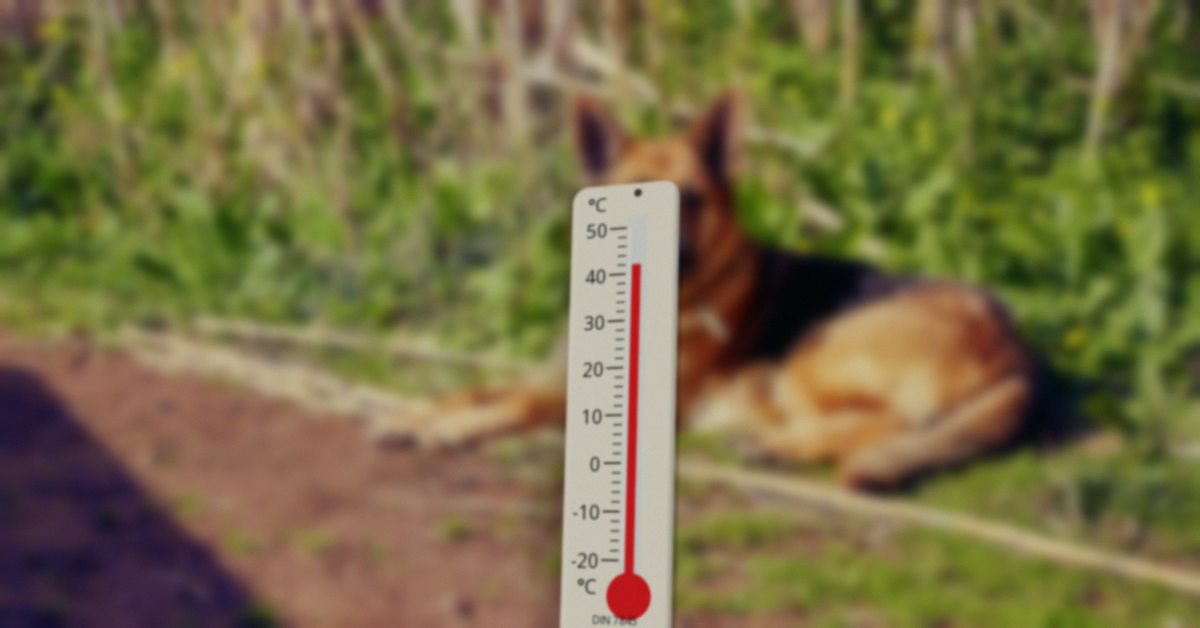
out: value=42 unit=°C
